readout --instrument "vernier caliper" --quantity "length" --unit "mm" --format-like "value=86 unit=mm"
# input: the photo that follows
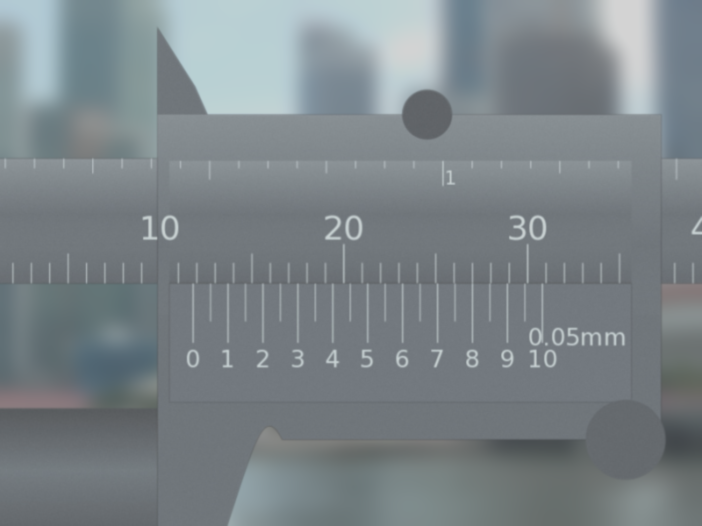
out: value=11.8 unit=mm
